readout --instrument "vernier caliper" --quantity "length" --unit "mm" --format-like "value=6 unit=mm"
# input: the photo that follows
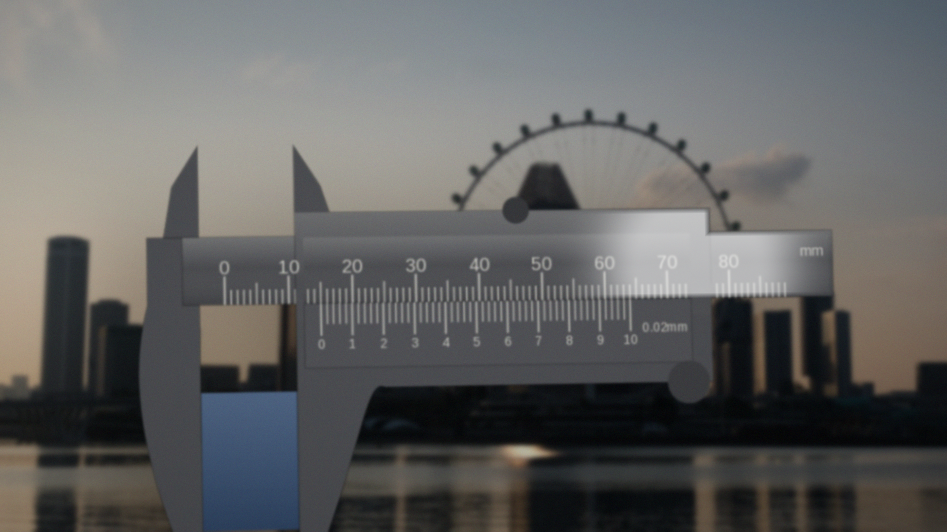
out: value=15.0 unit=mm
